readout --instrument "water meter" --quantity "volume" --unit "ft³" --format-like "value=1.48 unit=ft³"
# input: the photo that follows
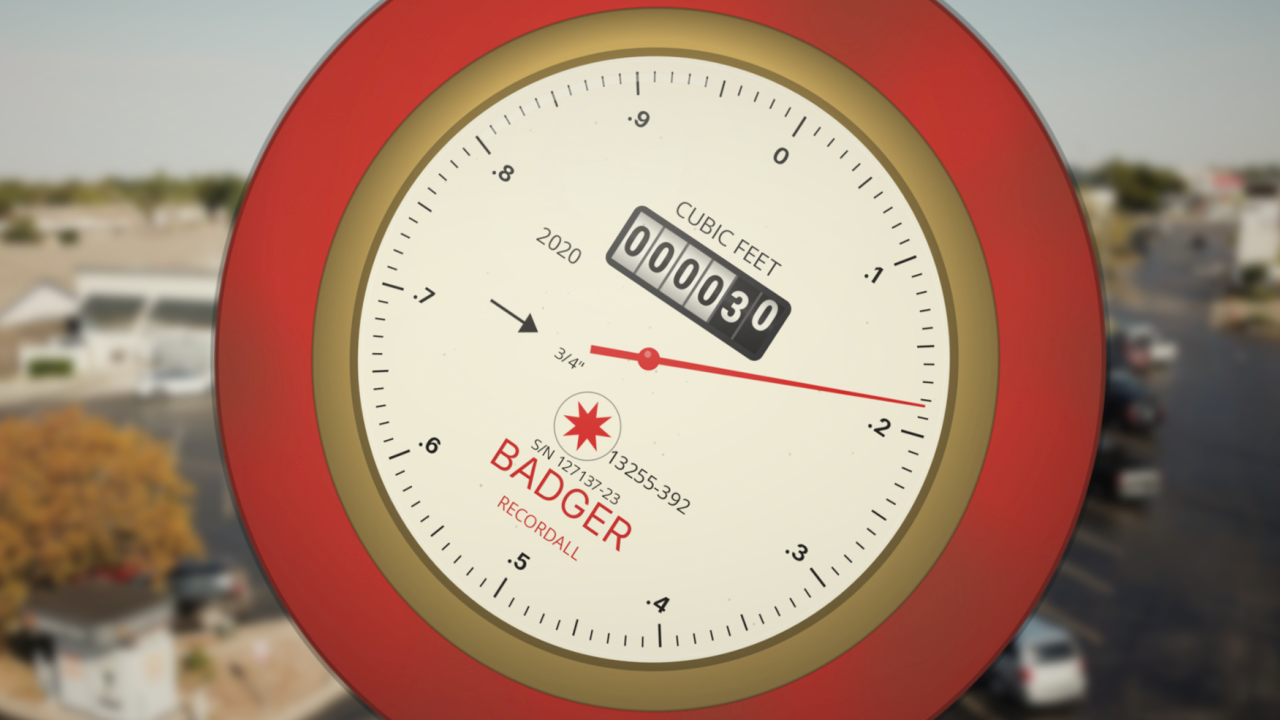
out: value=30.18 unit=ft³
